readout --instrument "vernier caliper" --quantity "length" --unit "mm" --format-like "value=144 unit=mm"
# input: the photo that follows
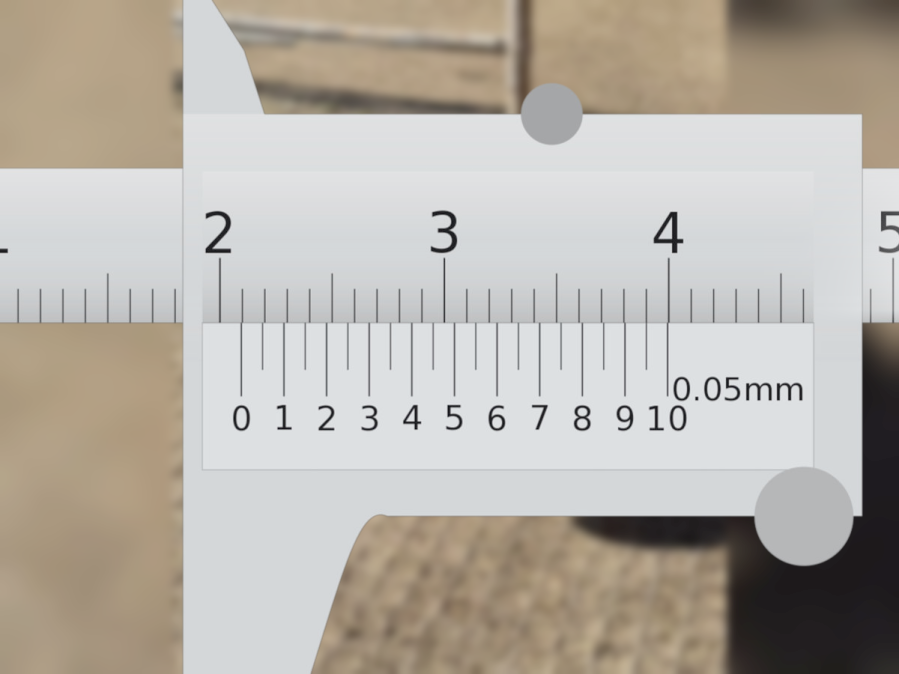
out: value=20.95 unit=mm
